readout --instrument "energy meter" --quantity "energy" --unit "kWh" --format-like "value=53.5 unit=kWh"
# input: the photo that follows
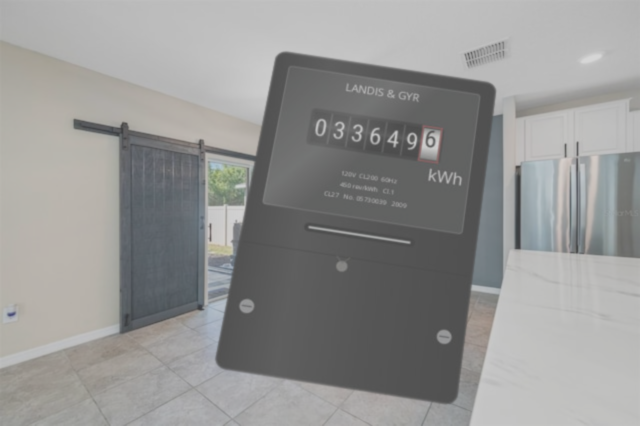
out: value=33649.6 unit=kWh
